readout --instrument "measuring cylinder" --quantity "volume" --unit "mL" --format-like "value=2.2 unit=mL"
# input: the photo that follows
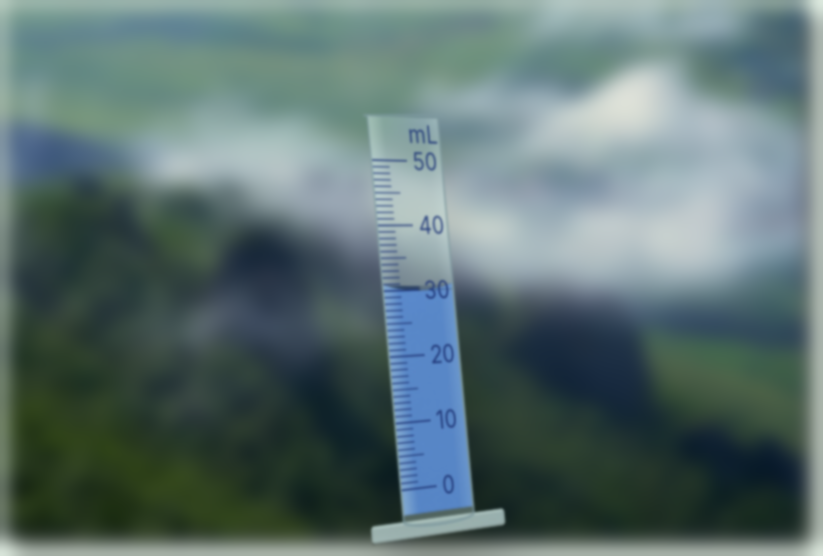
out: value=30 unit=mL
